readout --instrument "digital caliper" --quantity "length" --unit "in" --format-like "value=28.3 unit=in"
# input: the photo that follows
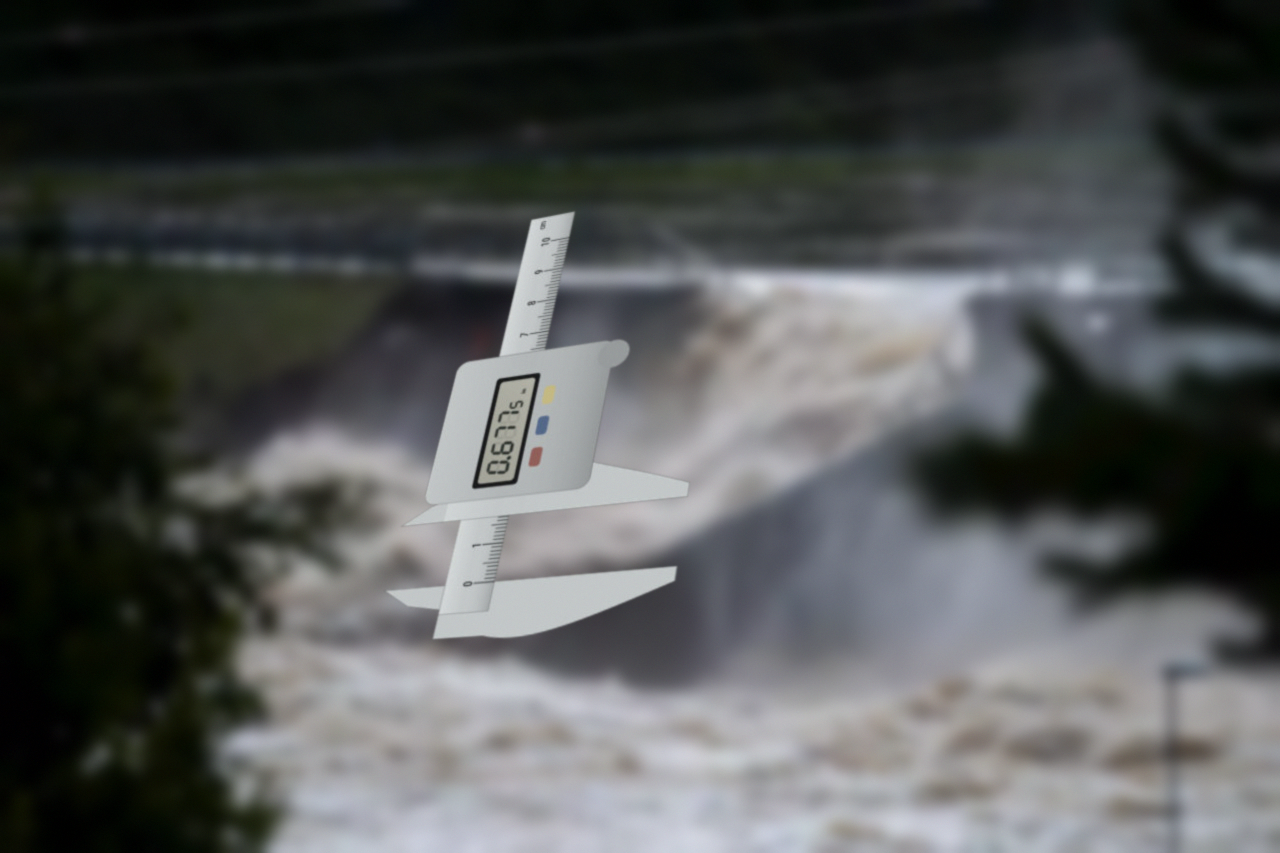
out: value=0.6775 unit=in
